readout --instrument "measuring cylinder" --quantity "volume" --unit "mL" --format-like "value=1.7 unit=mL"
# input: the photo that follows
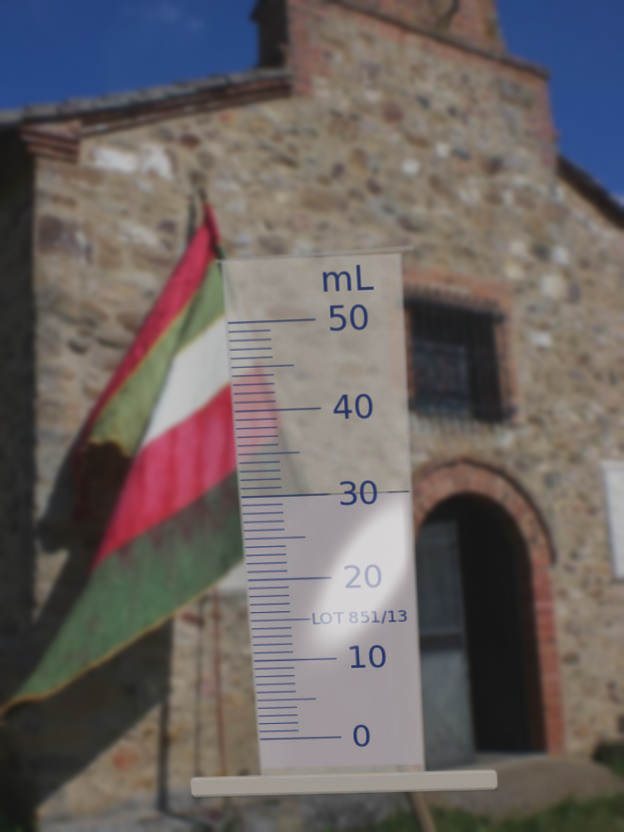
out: value=30 unit=mL
